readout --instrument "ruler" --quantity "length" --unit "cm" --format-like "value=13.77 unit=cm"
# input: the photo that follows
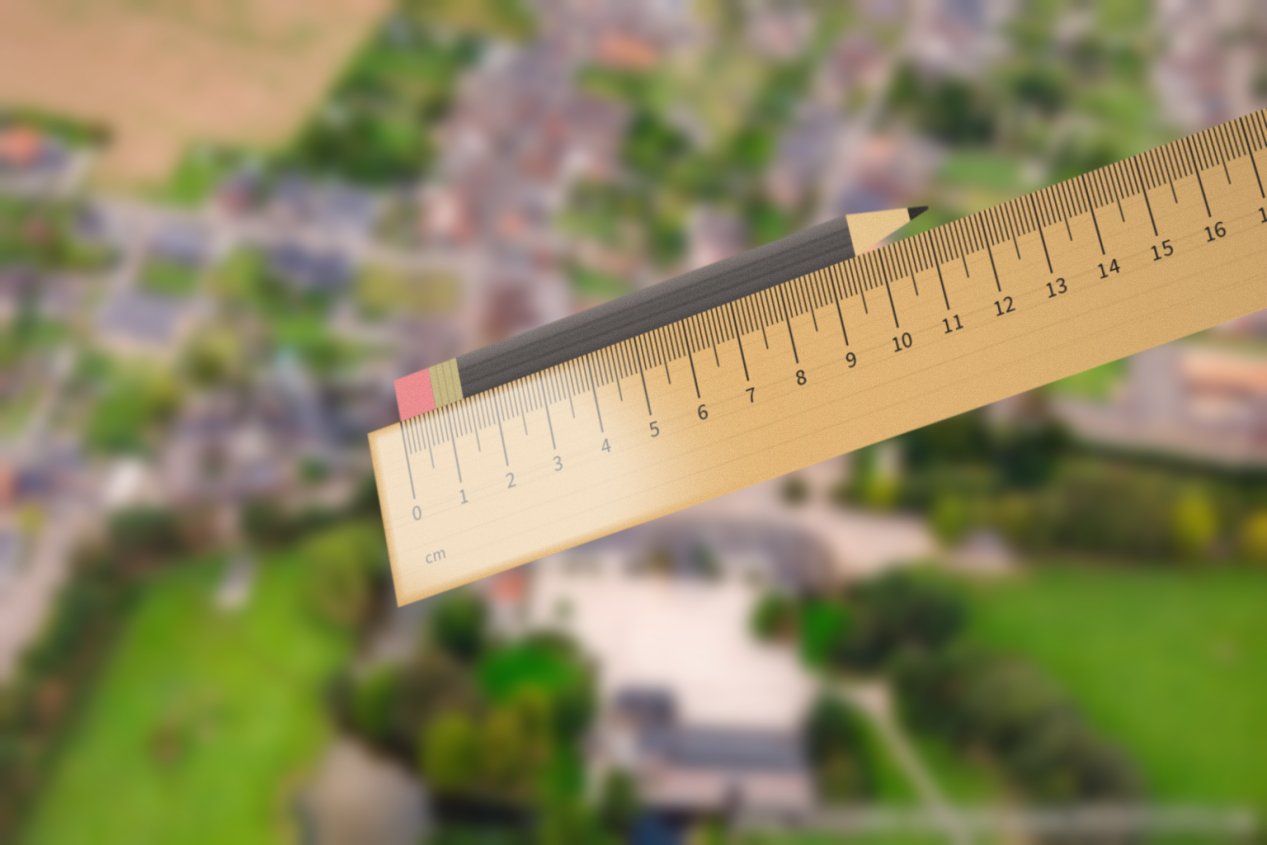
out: value=11.1 unit=cm
